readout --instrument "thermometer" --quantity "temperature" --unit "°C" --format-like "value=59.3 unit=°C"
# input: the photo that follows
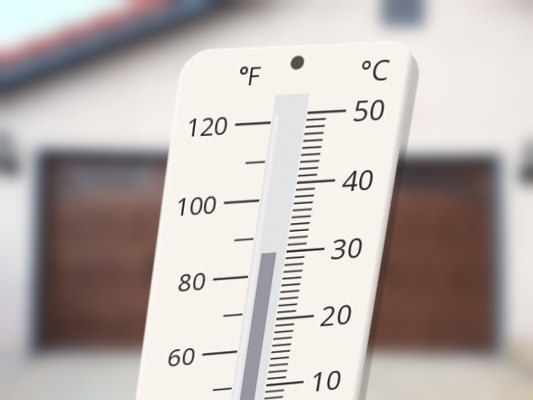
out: value=30 unit=°C
